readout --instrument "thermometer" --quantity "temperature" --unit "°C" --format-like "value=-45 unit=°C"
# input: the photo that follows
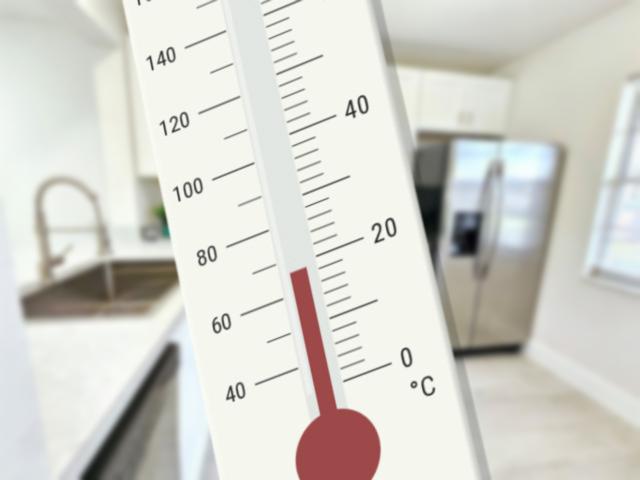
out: value=19 unit=°C
